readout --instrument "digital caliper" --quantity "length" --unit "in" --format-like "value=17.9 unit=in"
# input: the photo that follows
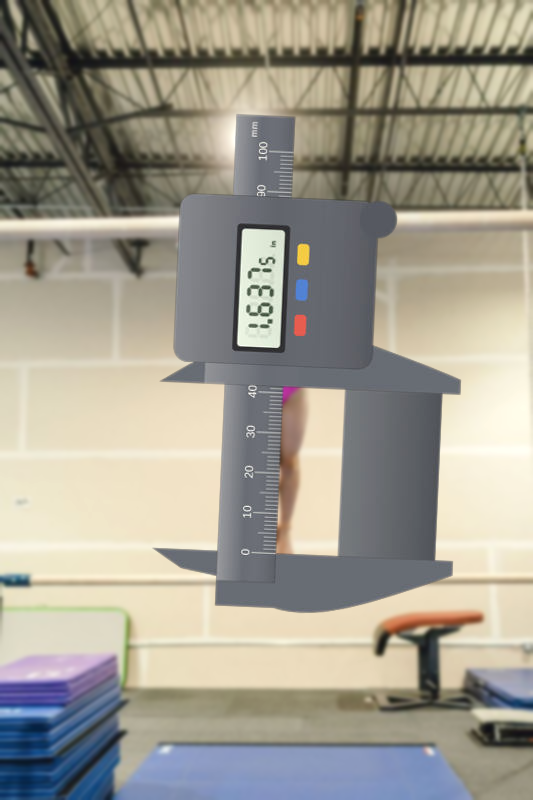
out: value=1.6375 unit=in
